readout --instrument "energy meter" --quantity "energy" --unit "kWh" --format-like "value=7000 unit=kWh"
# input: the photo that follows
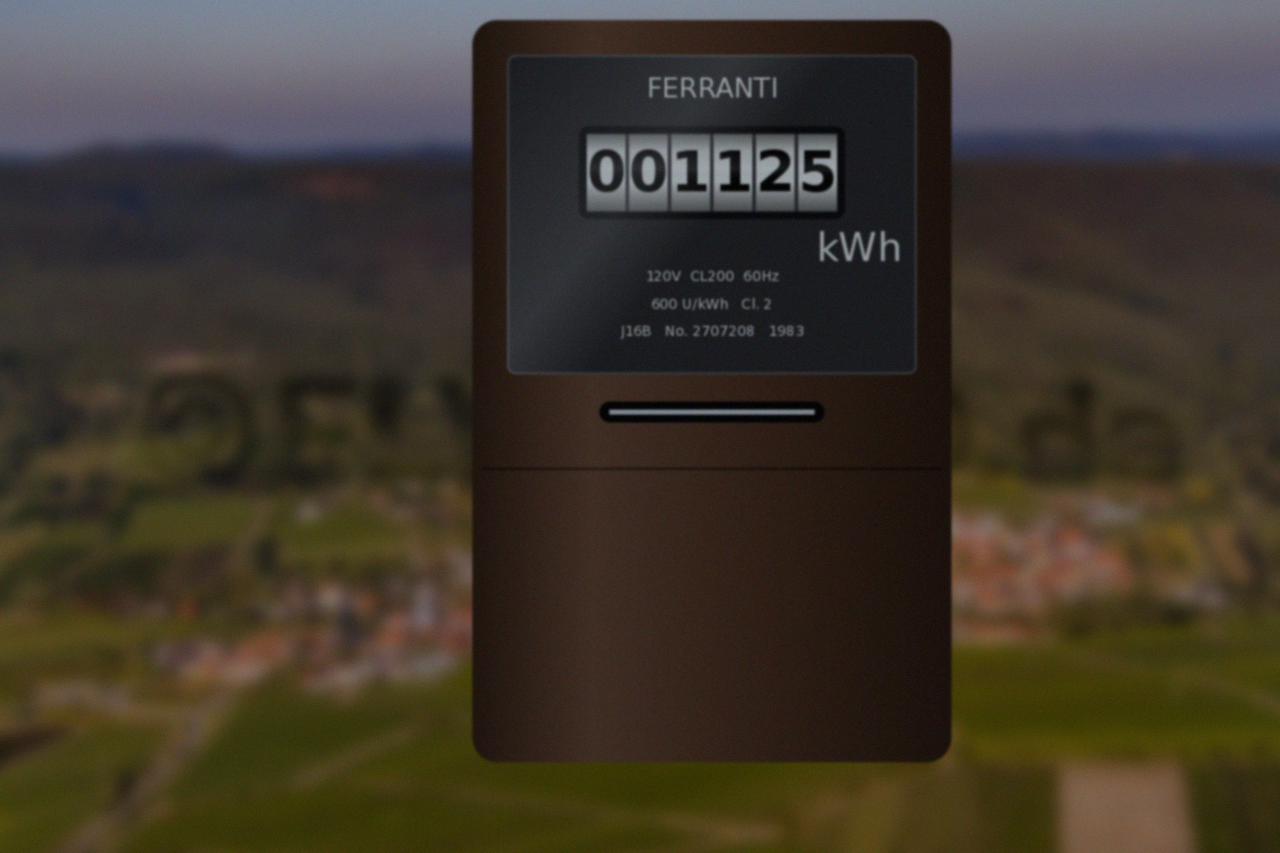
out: value=1125 unit=kWh
